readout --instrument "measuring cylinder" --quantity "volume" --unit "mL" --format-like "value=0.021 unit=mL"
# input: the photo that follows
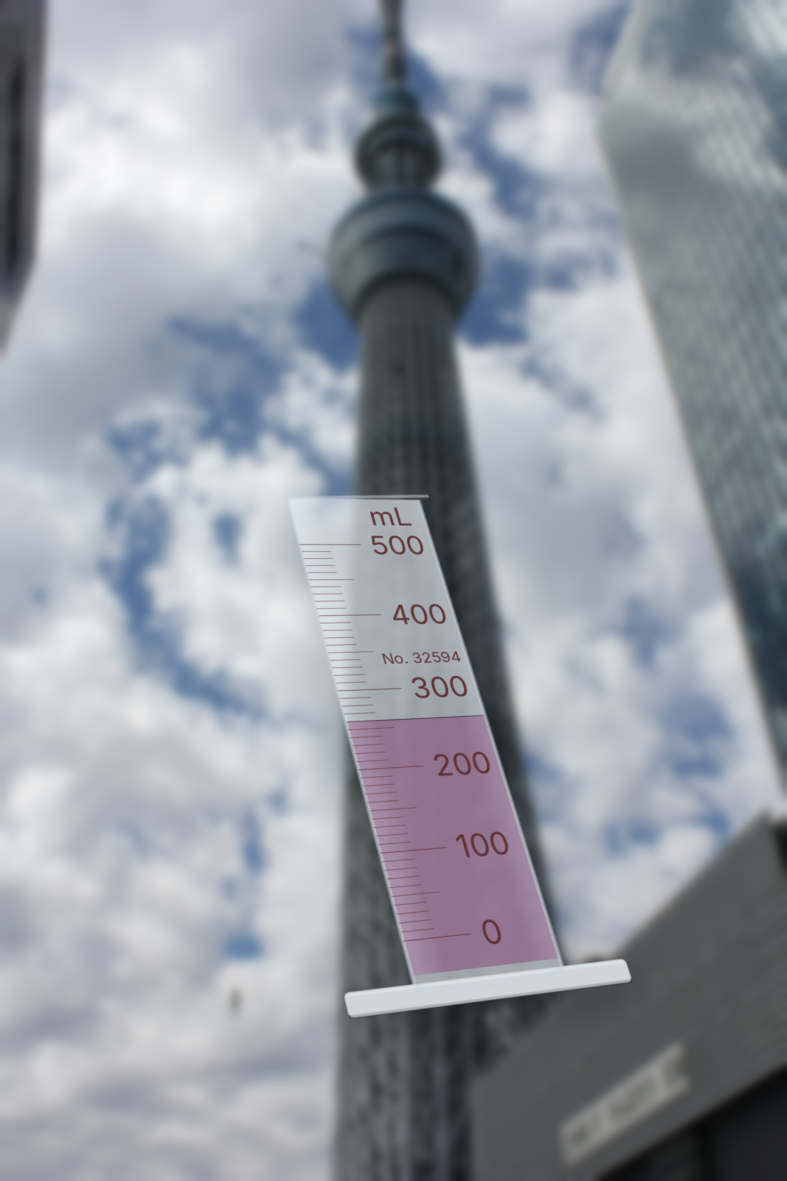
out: value=260 unit=mL
